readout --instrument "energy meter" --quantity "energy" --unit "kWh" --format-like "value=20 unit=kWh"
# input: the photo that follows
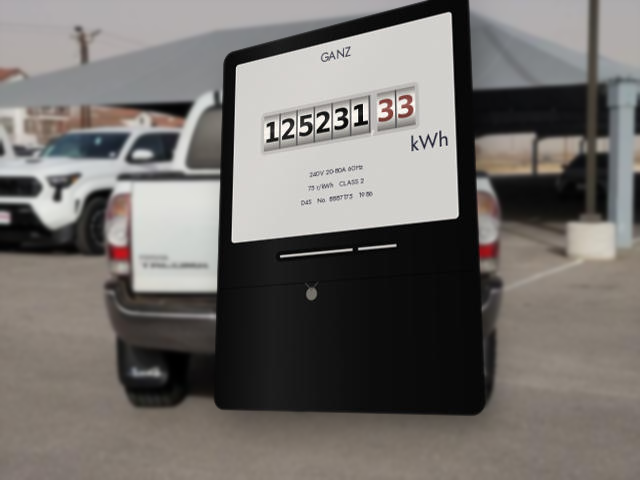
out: value=125231.33 unit=kWh
